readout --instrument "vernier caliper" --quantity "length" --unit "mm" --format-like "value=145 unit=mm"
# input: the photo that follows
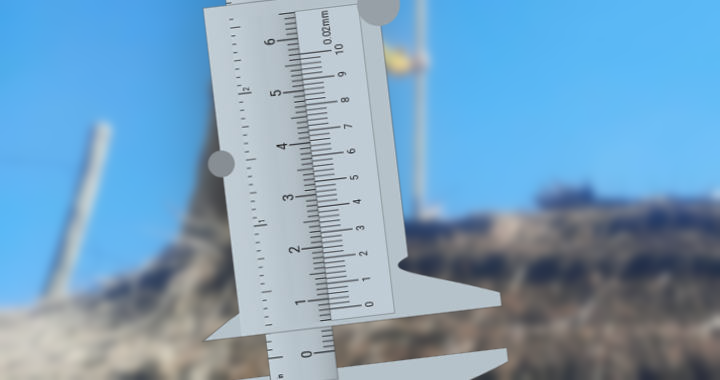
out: value=8.0 unit=mm
